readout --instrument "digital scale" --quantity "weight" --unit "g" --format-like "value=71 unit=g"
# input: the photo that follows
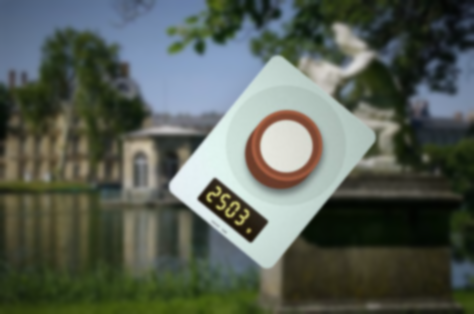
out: value=2503 unit=g
